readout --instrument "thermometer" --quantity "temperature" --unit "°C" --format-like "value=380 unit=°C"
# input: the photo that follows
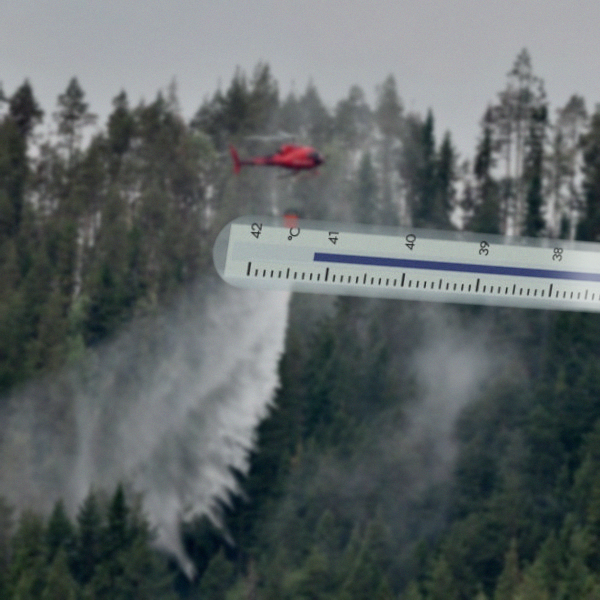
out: value=41.2 unit=°C
